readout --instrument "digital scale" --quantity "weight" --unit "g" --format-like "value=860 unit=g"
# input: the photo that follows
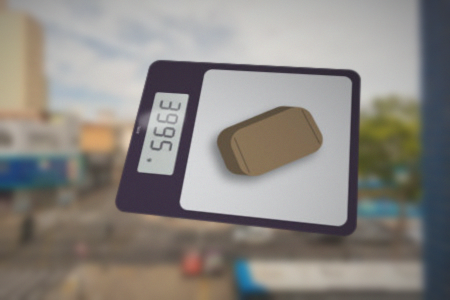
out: value=3995 unit=g
